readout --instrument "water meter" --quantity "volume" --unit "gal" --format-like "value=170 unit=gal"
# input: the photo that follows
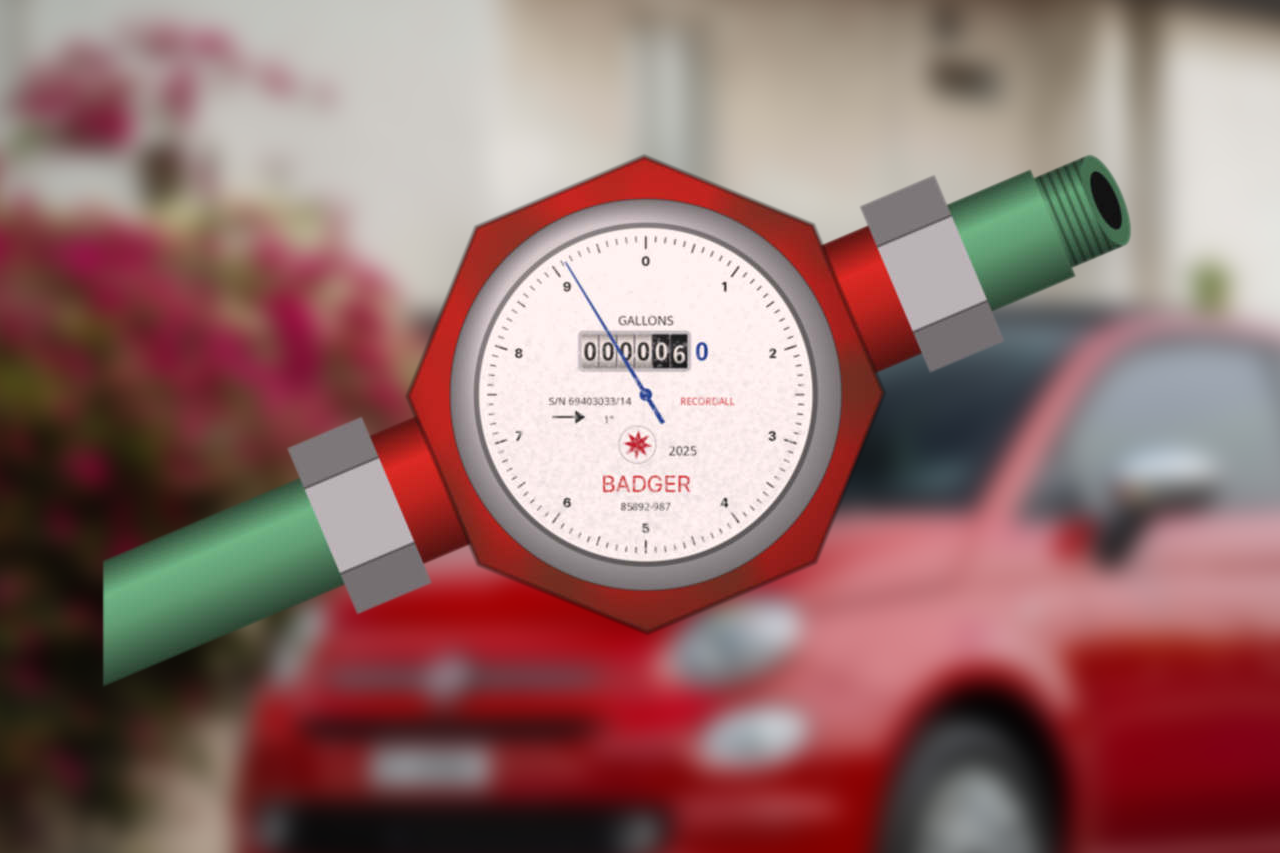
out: value=59.1 unit=gal
